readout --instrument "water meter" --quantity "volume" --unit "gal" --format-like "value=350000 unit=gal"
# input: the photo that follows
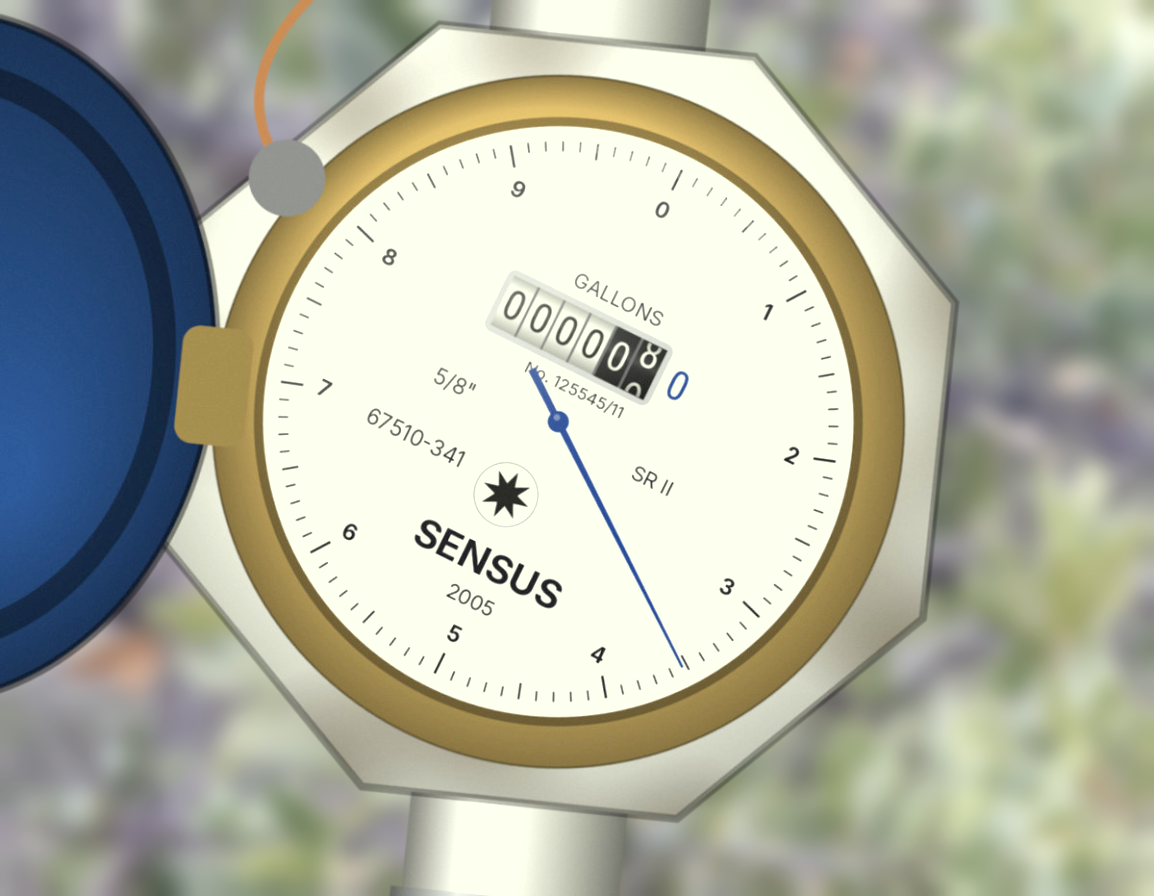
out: value=83.5 unit=gal
